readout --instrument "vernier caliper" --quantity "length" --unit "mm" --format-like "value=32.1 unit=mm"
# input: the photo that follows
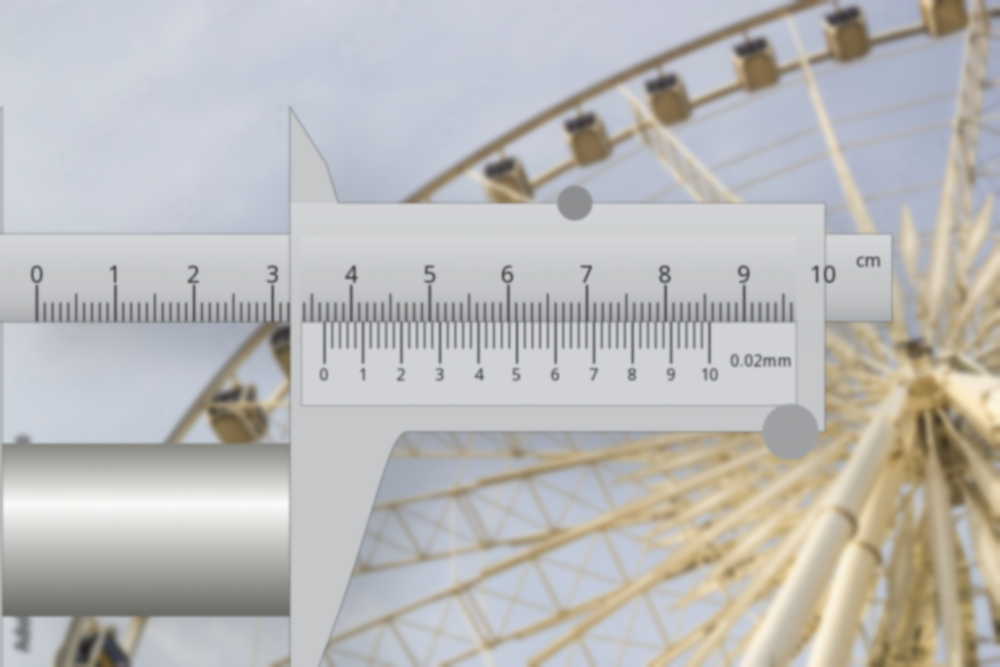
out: value=36.6 unit=mm
